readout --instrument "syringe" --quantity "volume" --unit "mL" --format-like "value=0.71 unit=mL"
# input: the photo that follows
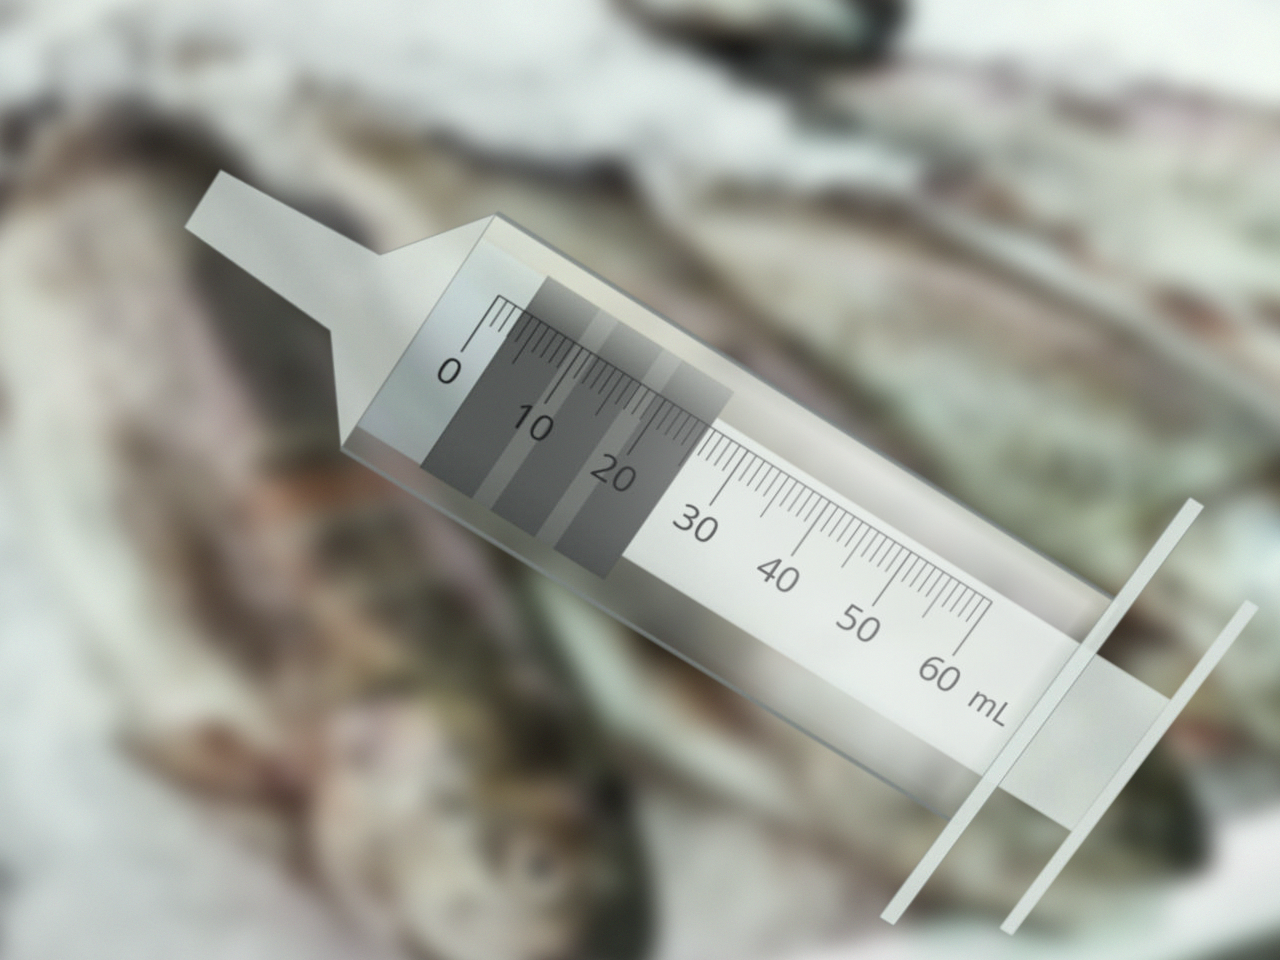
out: value=3 unit=mL
